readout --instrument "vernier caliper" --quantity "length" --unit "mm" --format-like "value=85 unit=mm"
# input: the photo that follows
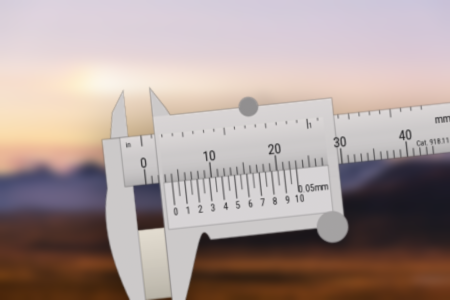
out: value=4.0 unit=mm
